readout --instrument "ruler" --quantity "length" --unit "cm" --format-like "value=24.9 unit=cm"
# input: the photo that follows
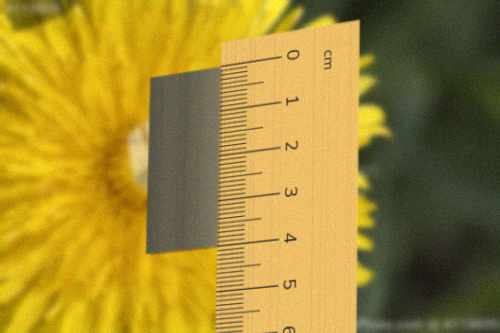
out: value=4 unit=cm
